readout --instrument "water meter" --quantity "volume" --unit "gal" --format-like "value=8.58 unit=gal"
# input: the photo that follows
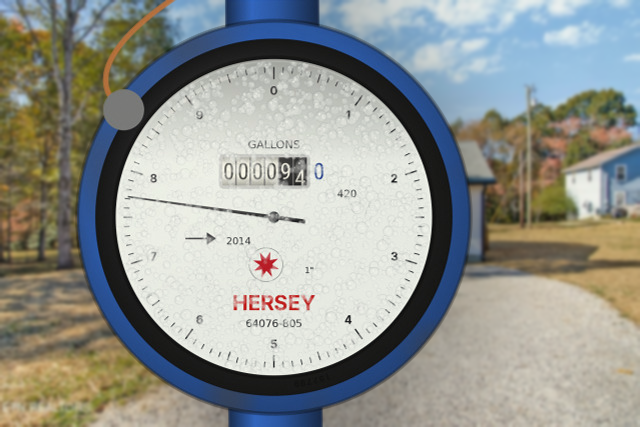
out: value=937.7 unit=gal
